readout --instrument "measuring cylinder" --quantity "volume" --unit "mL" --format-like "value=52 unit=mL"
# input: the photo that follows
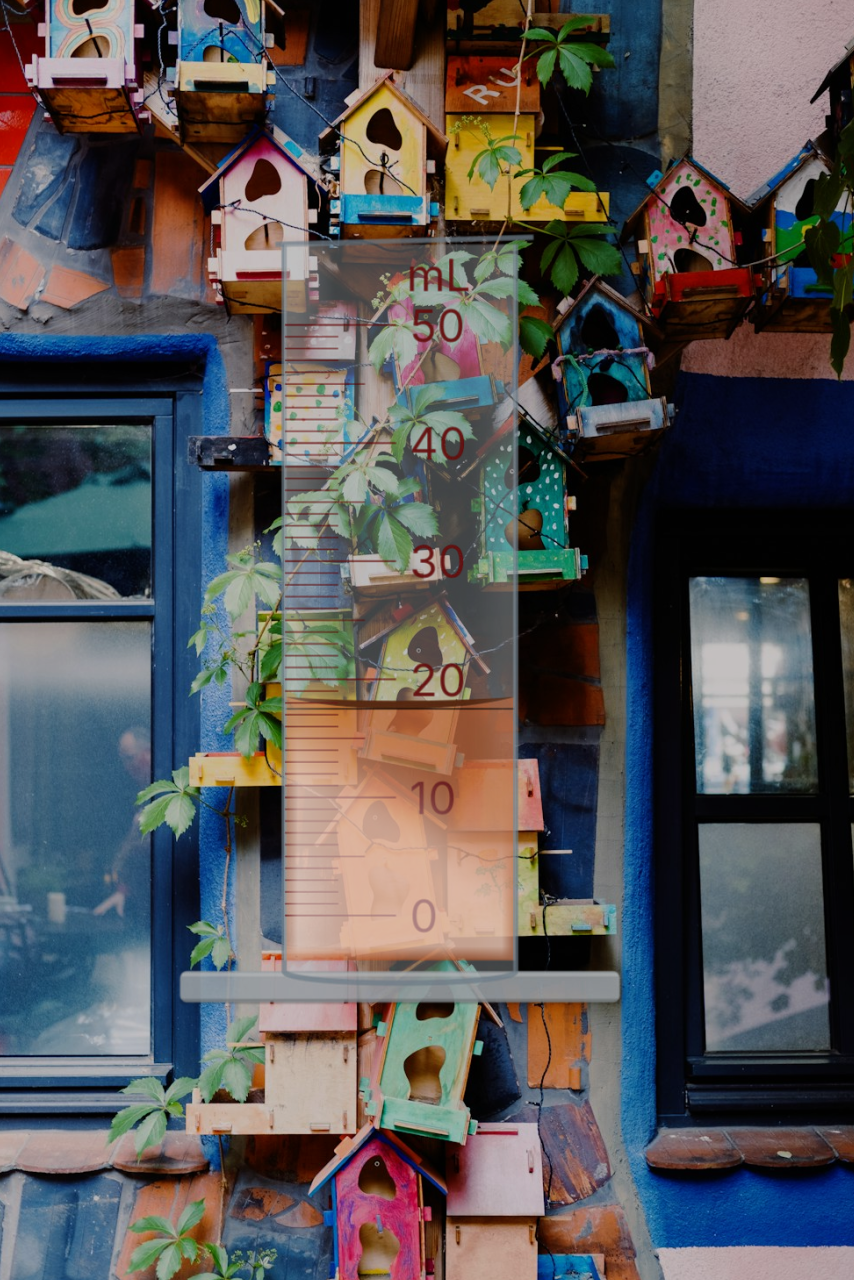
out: value=17.5 unit=mL
